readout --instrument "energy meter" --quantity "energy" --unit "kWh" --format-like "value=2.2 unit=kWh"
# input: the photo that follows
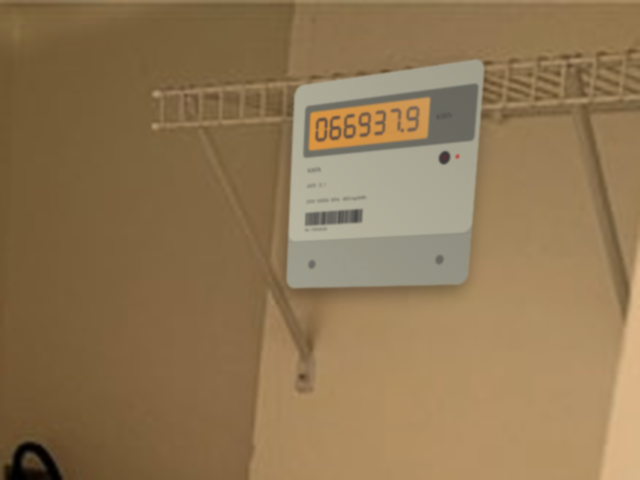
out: value=66937.9 unit=kWh
